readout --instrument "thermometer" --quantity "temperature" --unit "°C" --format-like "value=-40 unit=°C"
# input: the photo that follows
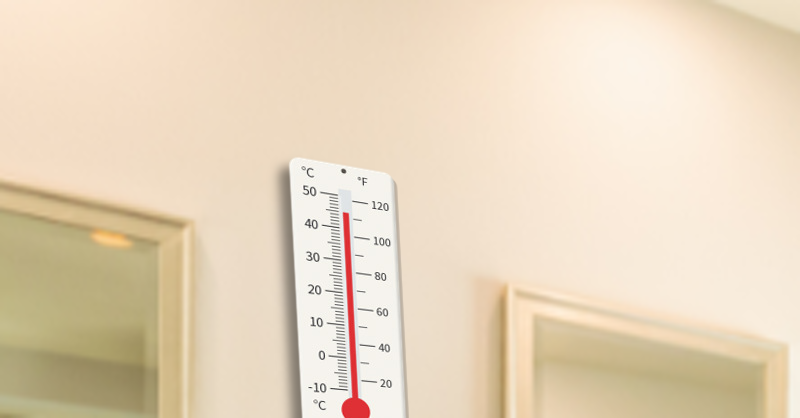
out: value=45 unit=°C
